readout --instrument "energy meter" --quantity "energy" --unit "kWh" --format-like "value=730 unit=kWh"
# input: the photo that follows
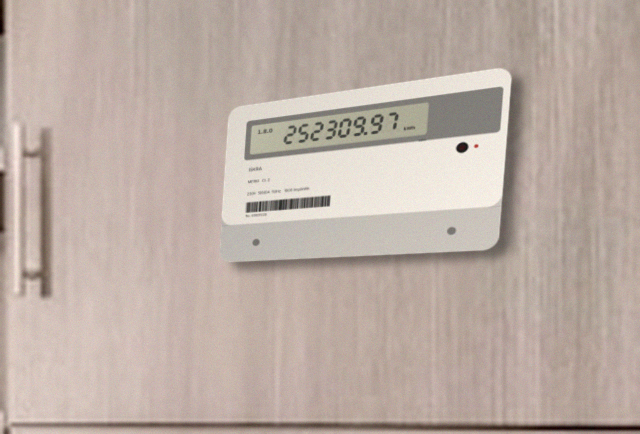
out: value=252309.97 unit=kWh
